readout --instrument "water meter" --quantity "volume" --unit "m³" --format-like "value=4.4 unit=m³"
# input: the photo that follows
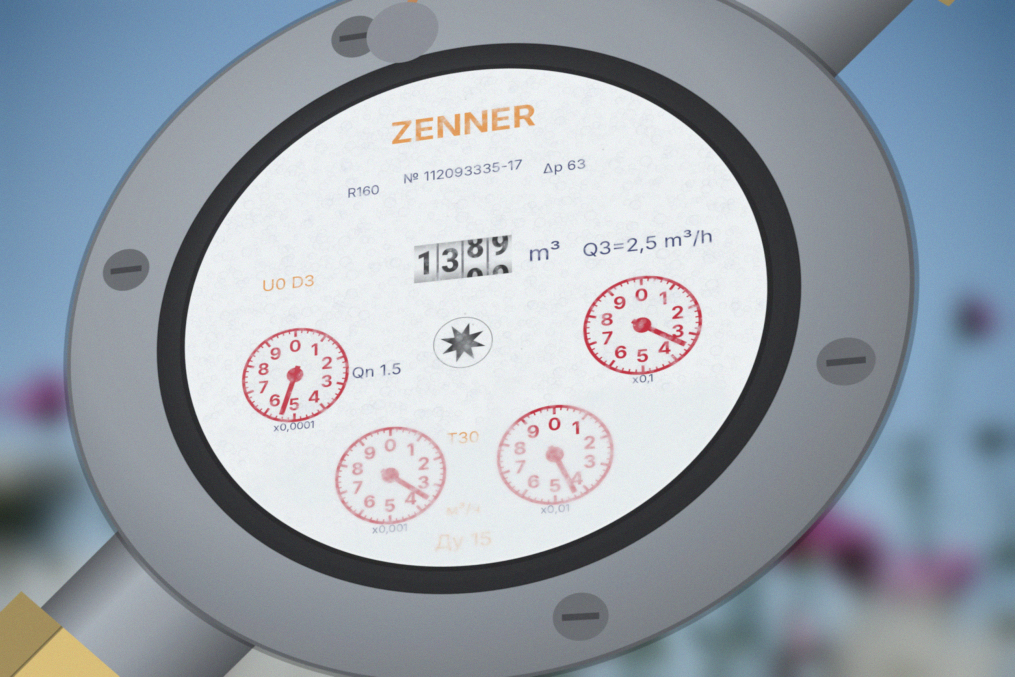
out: value=1389.3435 unit=m³
